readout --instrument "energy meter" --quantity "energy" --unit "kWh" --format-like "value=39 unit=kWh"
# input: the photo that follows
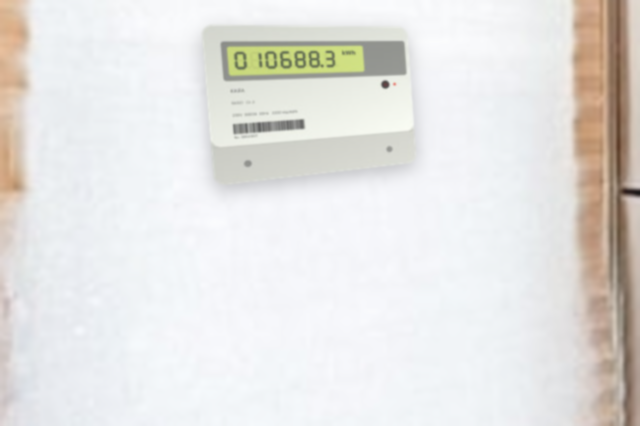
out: value=10688.3 unit=kWh
